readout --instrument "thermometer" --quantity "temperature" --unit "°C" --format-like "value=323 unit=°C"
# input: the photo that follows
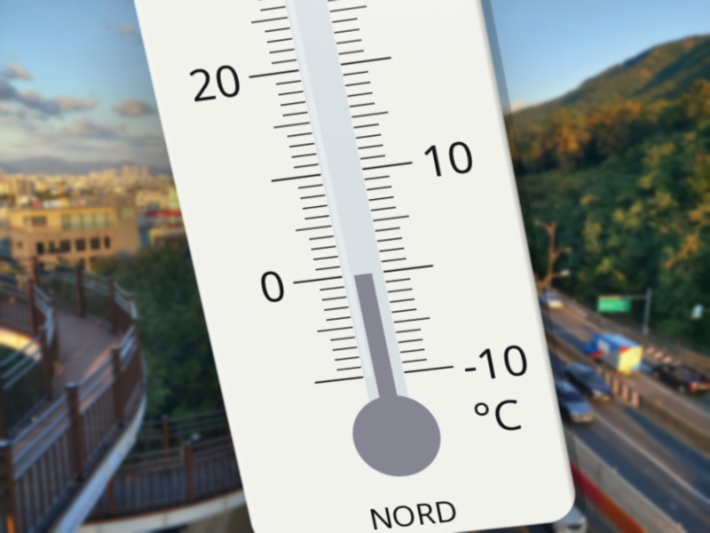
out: value=0 unit=°C
